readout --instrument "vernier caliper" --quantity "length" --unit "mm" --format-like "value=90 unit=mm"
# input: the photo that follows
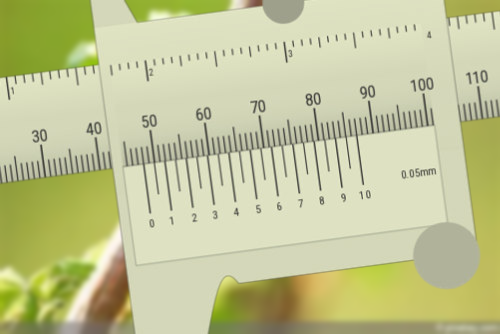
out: value=48.0 unit=mm
